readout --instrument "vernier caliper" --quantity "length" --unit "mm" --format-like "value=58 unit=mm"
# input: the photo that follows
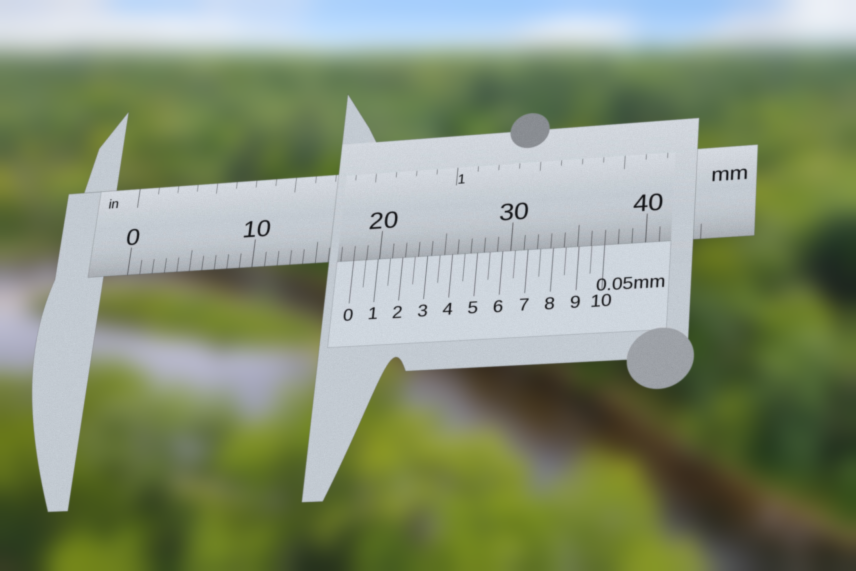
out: value=18.0 unit=mm
